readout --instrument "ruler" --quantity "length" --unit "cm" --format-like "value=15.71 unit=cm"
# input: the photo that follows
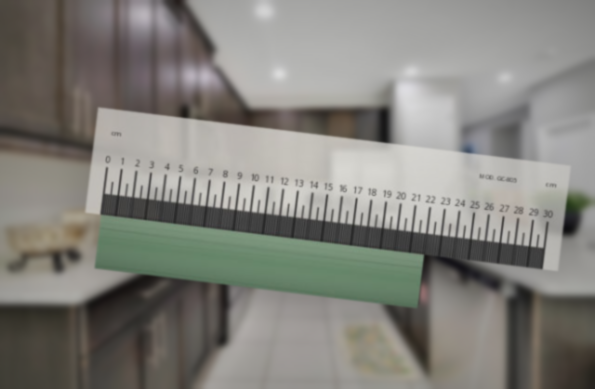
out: value=22 unit=cm
